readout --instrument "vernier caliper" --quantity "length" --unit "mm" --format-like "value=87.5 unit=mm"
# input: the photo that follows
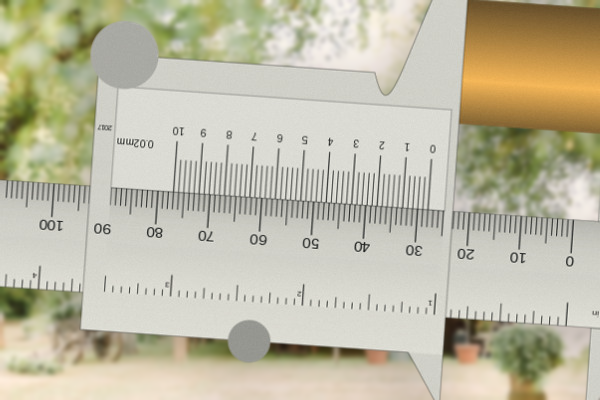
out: value=28.0 unit=mm
